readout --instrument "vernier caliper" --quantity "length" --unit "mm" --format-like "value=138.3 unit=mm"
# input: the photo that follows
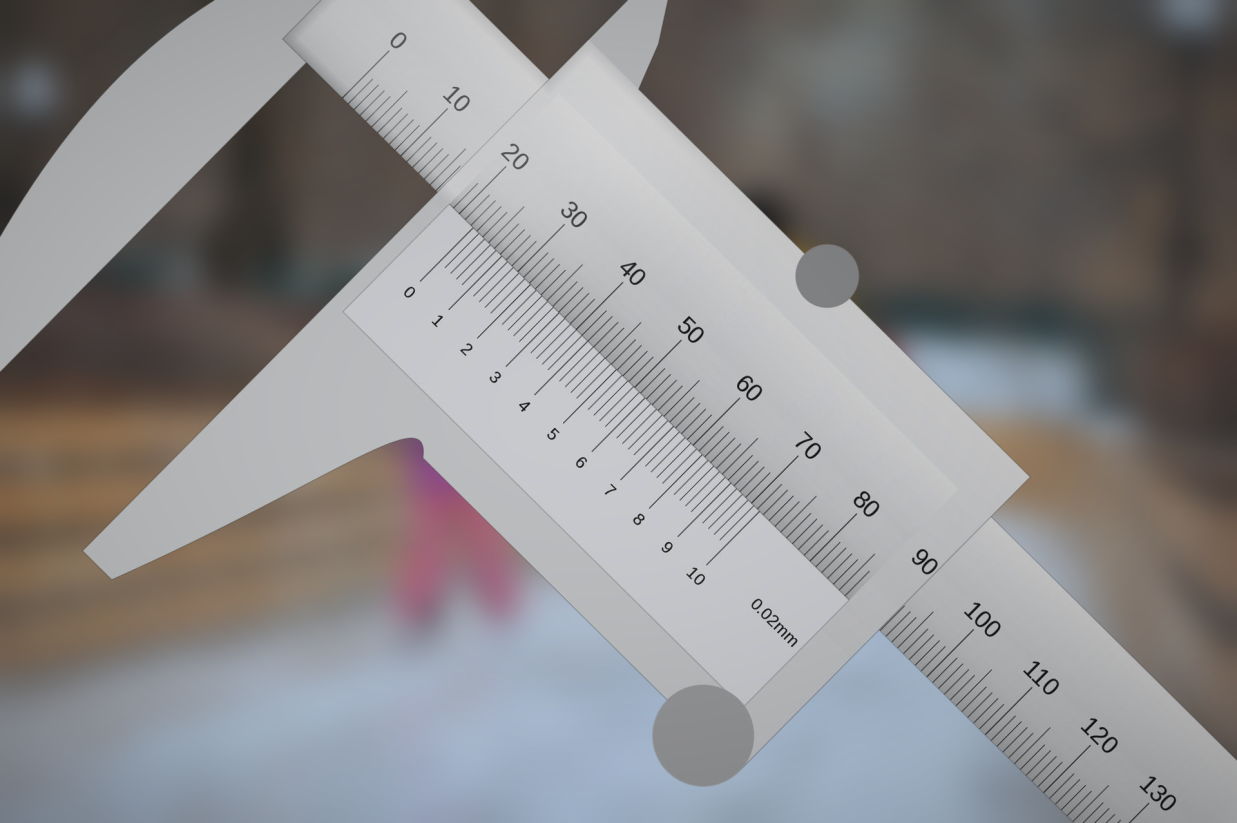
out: value=22.4 unit=mm
